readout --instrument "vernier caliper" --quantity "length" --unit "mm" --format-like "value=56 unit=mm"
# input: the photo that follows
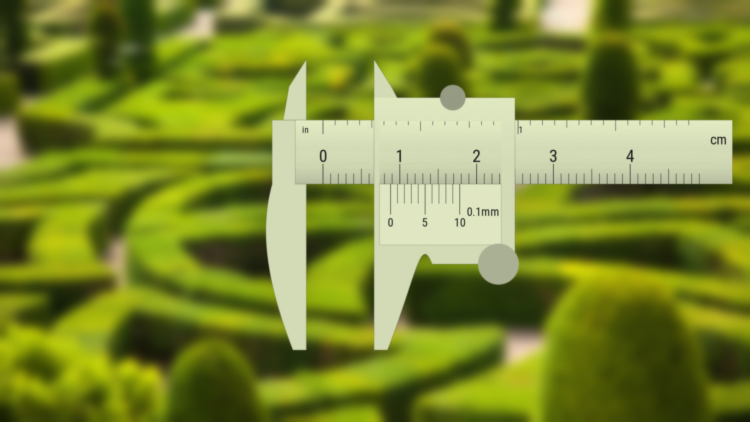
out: value=8.8 unit=mm
